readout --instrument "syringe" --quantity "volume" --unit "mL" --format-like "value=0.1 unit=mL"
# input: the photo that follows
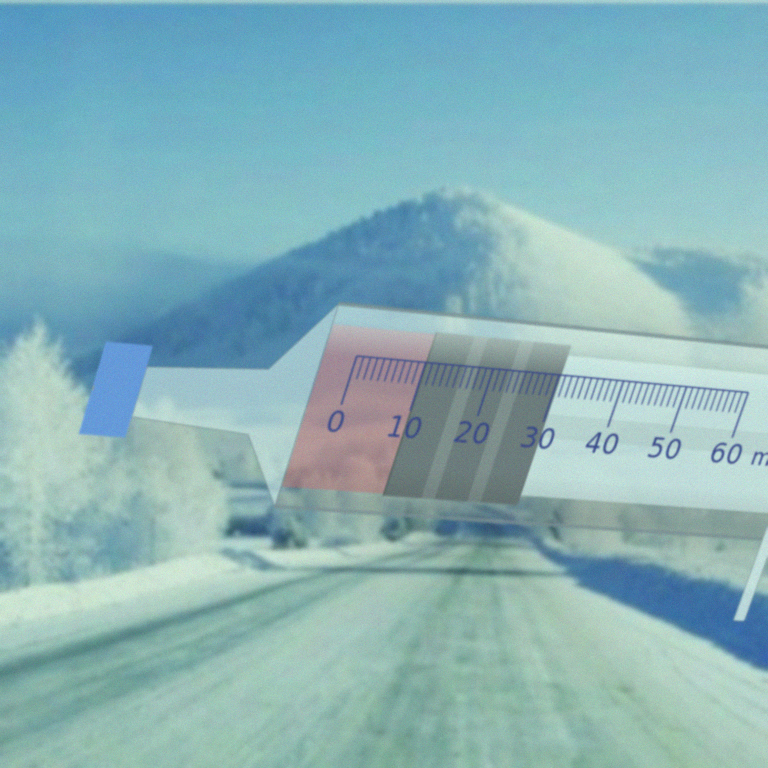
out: value=10 unit=mL
